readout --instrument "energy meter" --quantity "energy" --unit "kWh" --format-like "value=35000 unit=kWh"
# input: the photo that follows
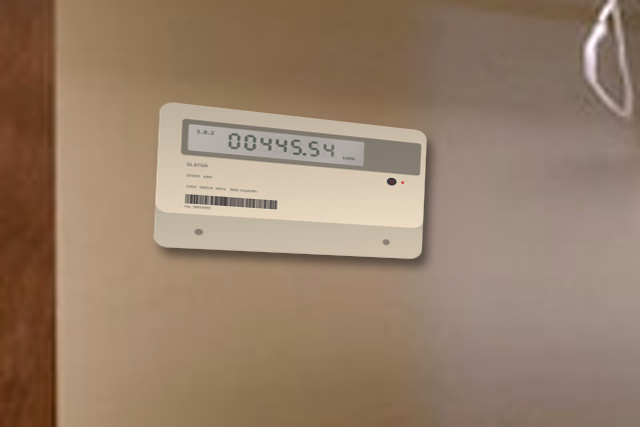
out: value=445.54 unit=kWh
